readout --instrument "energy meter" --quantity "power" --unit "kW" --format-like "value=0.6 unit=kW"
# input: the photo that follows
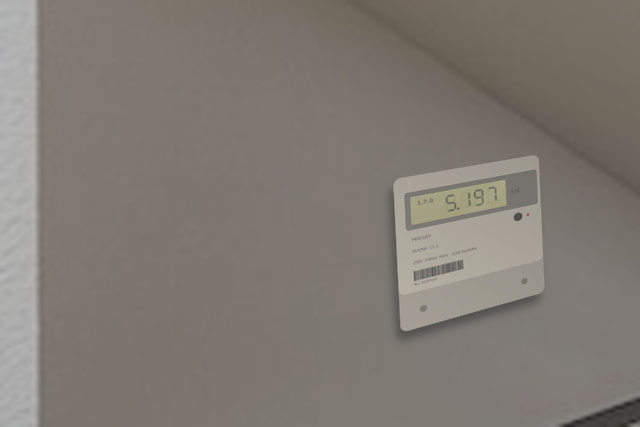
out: value=5.197 unit=kW
